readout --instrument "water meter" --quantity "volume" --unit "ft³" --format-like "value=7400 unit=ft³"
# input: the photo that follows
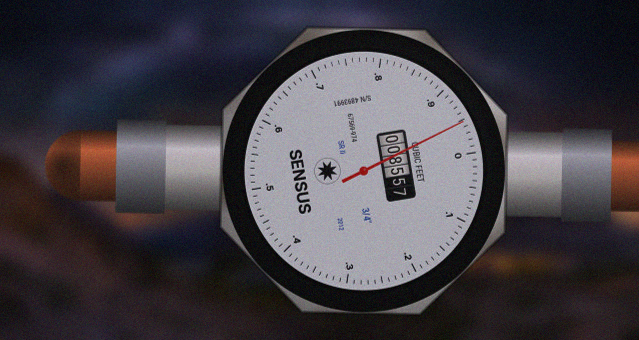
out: value=8556.95 unit=ft³
